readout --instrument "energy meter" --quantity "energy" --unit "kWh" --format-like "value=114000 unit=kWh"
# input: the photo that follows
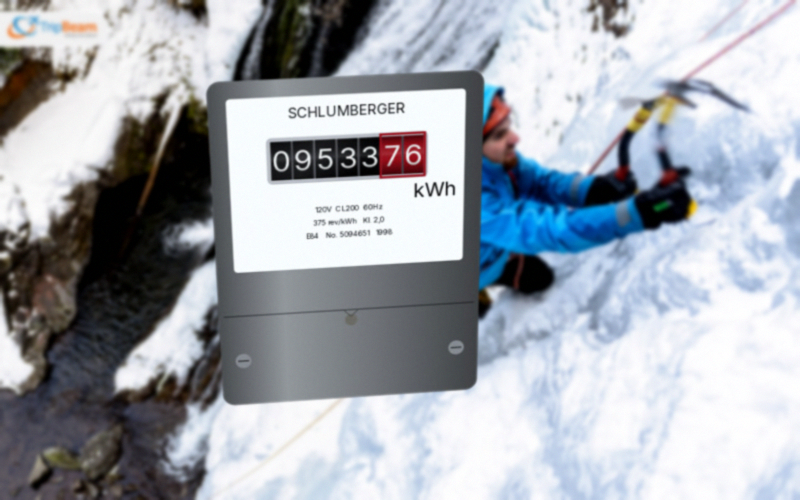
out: value=9533.76 unit=kWh
